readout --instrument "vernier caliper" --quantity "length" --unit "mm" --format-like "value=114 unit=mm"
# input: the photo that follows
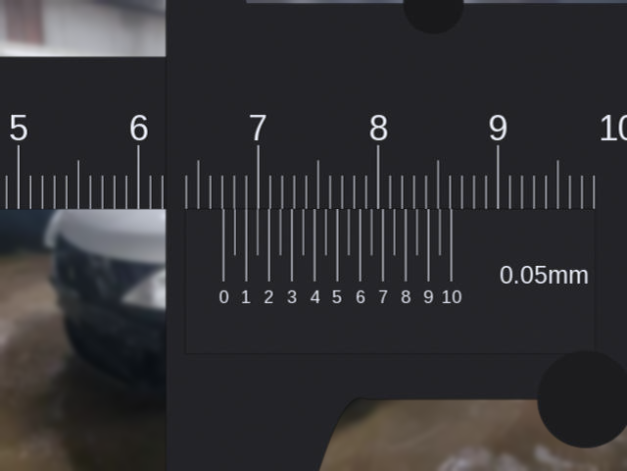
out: value=67.1 unit=mm
